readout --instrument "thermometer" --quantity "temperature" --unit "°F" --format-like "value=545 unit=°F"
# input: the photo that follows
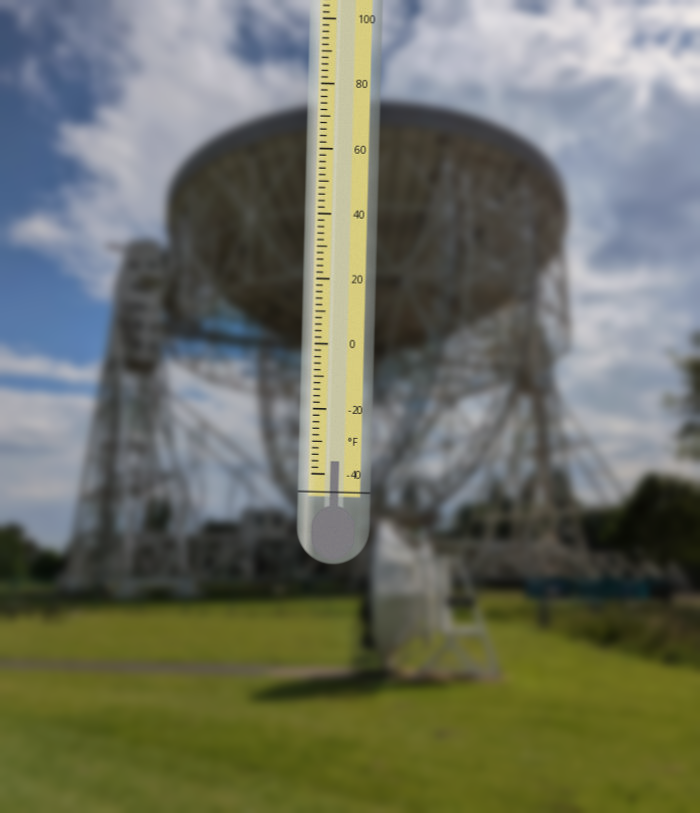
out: value=-36 unit=°F
